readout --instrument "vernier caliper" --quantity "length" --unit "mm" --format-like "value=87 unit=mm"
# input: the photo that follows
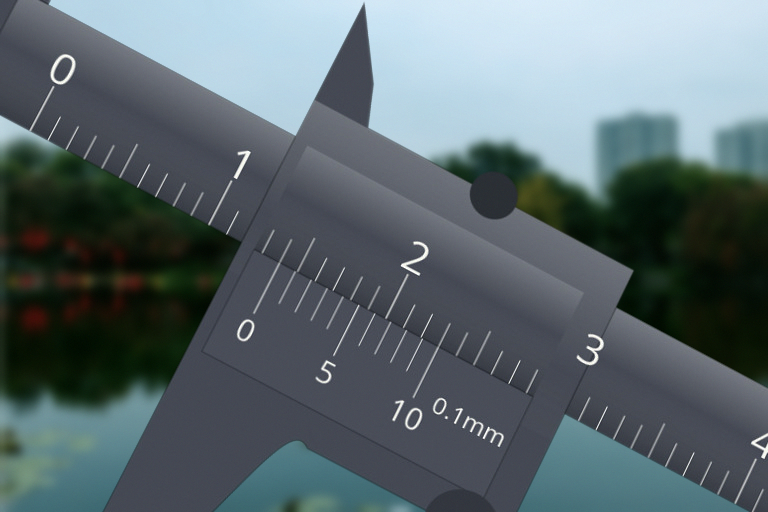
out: value=14.0 unit=mm
